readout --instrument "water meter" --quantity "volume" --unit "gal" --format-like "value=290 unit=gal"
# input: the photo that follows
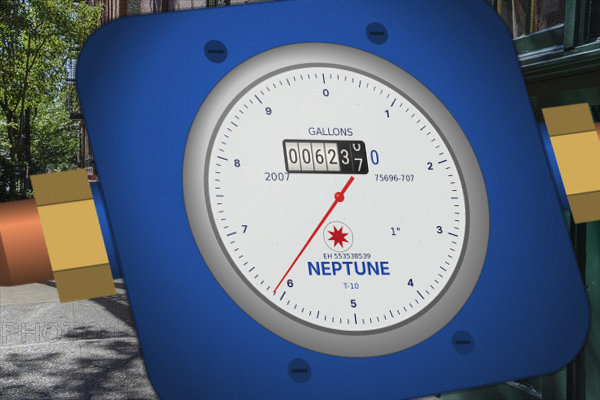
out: value=62366.1 unit=gal
